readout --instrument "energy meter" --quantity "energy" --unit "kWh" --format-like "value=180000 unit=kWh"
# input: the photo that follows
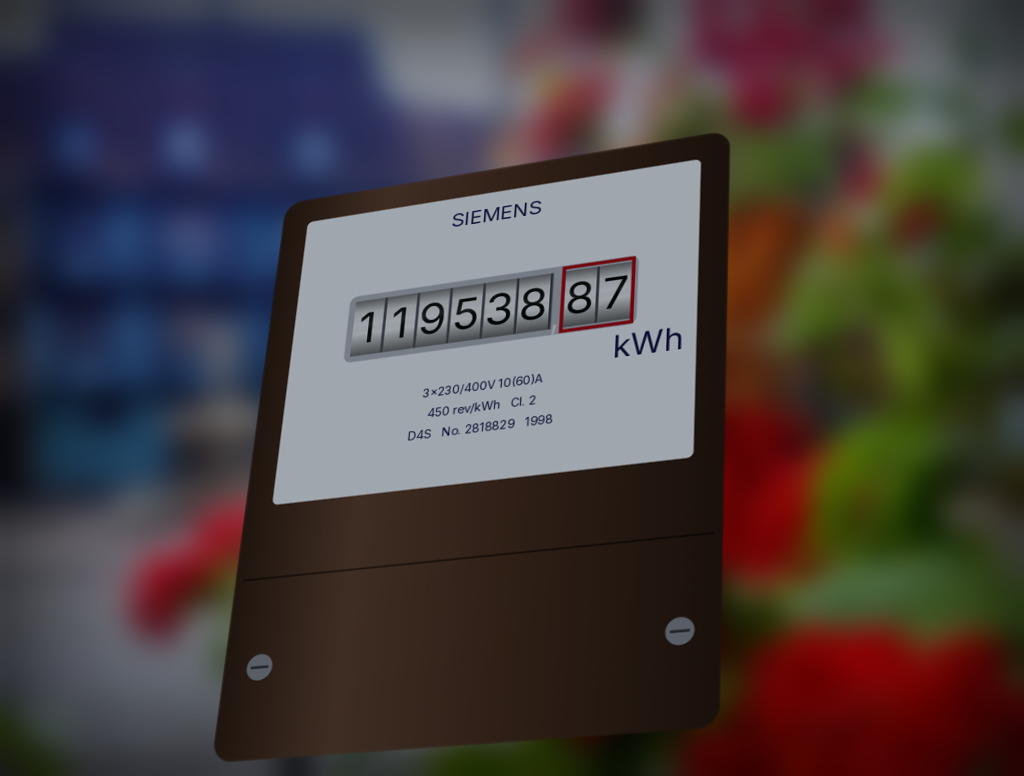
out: value=119538.87 unit=kWh
